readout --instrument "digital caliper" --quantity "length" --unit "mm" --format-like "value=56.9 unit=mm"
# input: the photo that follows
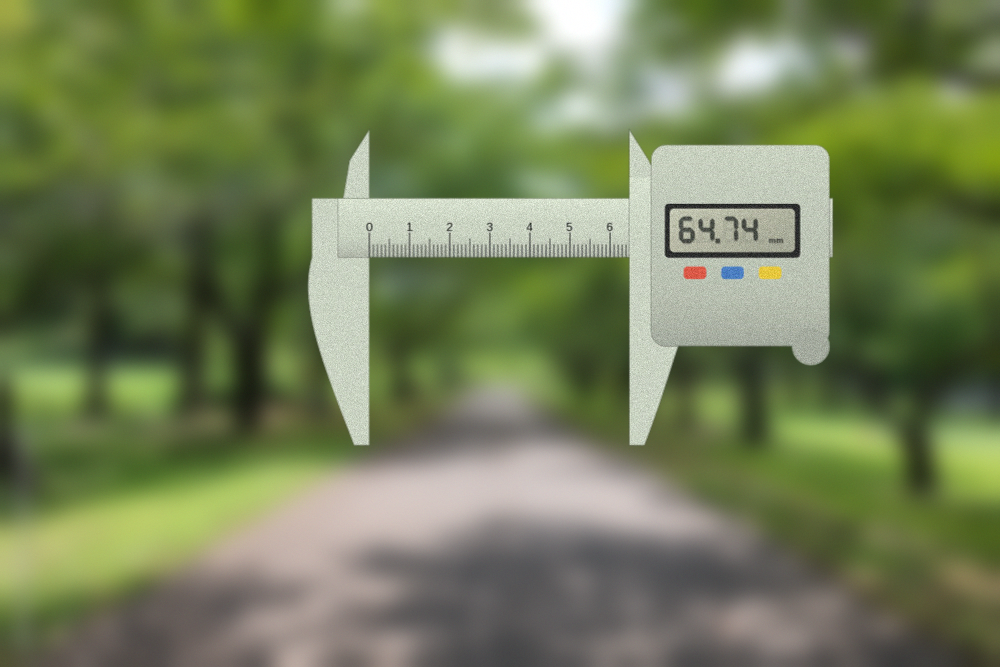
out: value=64.74 unit=mm
